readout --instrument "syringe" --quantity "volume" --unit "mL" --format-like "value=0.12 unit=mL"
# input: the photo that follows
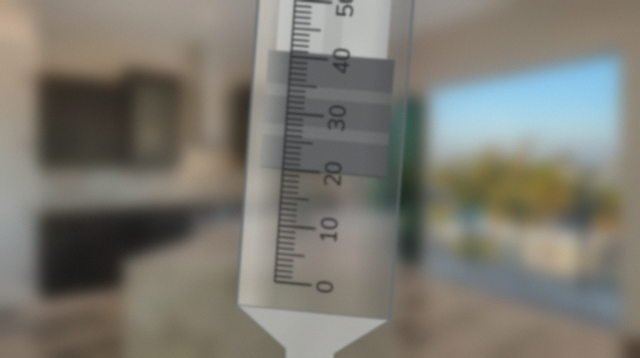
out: value=20 unit=mL
